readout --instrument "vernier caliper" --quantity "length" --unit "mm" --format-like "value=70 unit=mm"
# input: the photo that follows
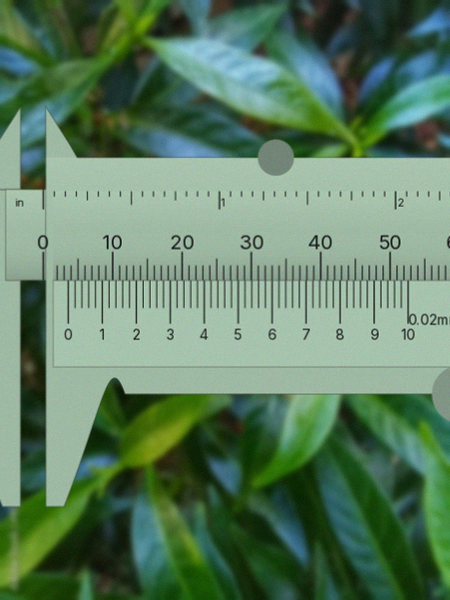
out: value=3.6 unit=mm
